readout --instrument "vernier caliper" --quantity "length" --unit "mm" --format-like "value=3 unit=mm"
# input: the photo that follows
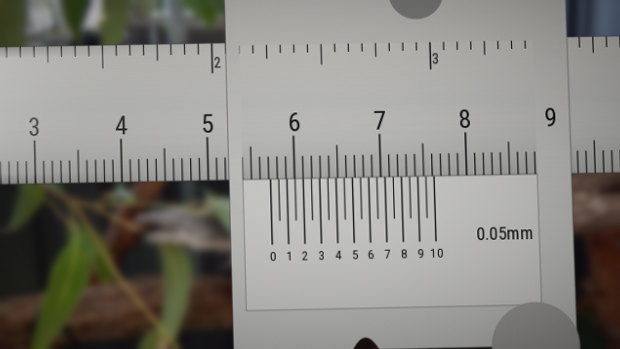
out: value=57.2 unit=mm
